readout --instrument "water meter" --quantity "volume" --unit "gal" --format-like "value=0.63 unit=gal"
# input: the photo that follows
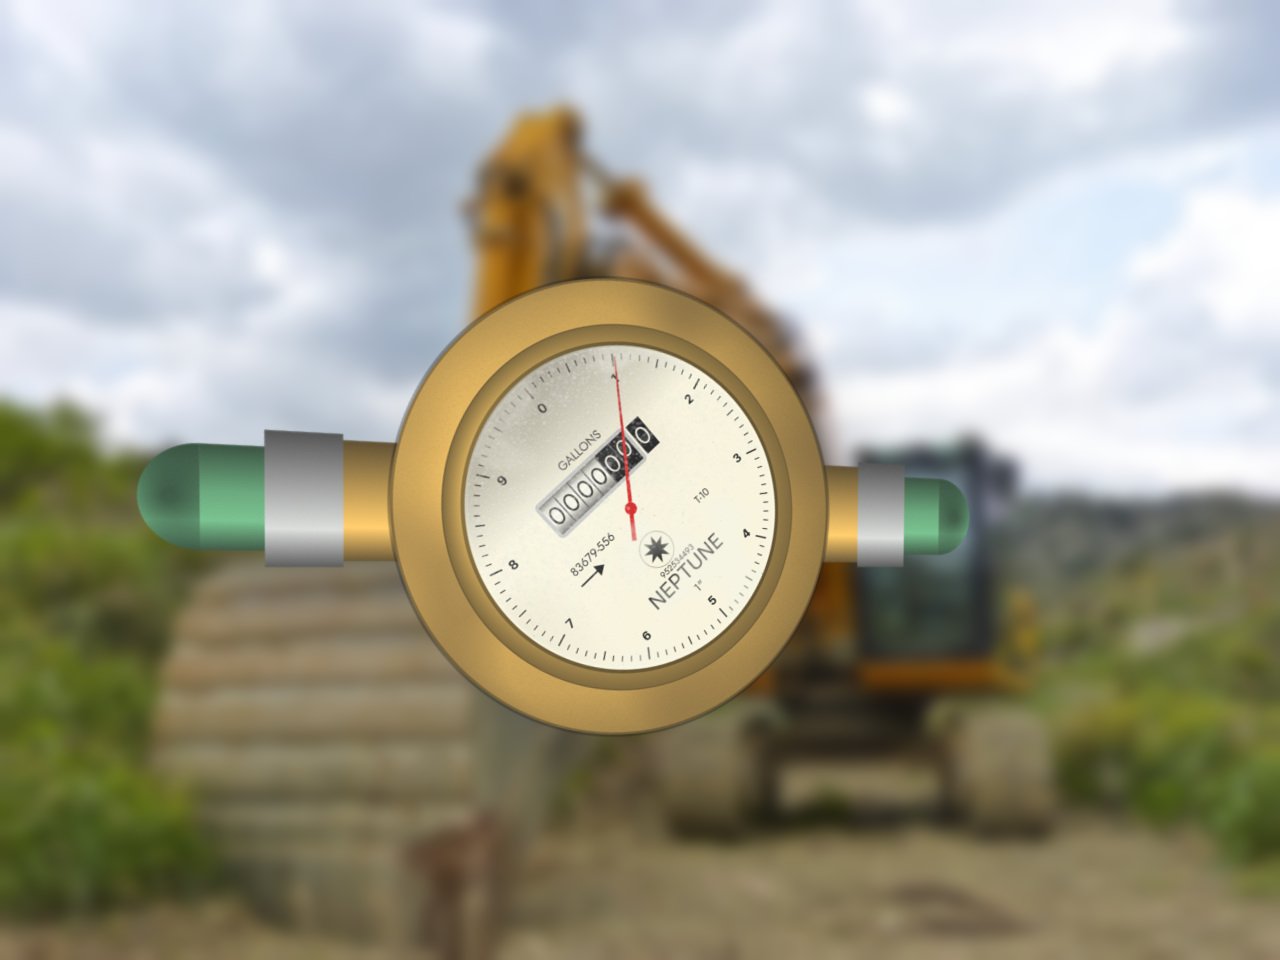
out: value=1.0 unit=gal
